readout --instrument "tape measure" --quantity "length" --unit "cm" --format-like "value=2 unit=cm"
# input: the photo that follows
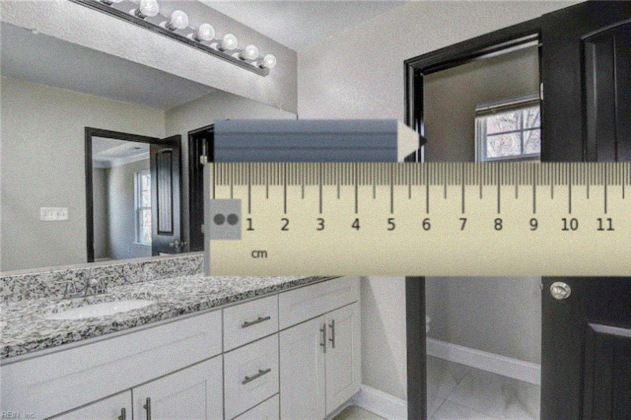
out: value=6 unit=cm
